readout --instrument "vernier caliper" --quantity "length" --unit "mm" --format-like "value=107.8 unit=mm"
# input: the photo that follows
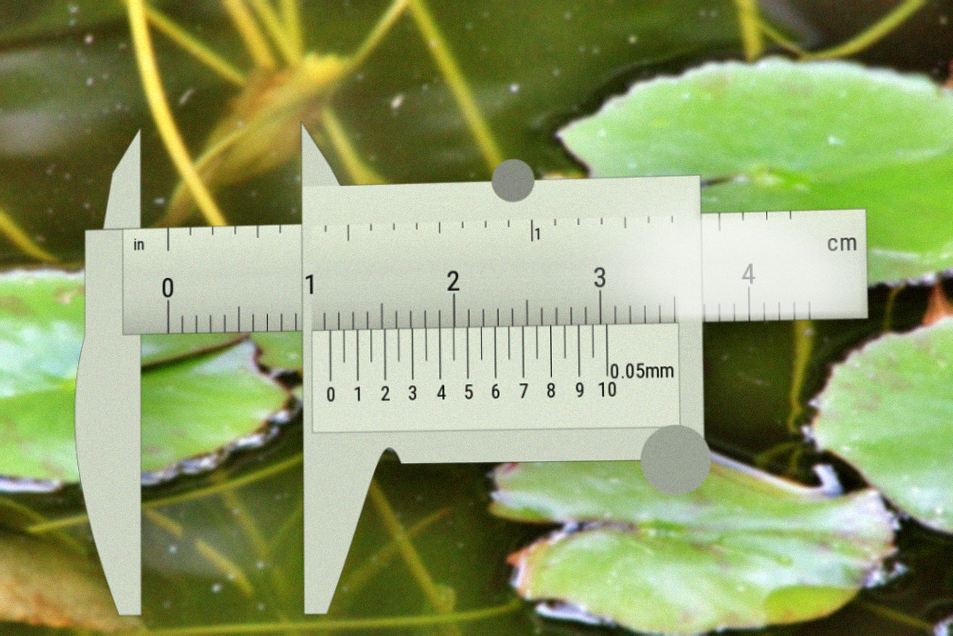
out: value=11.4 unit=mm
